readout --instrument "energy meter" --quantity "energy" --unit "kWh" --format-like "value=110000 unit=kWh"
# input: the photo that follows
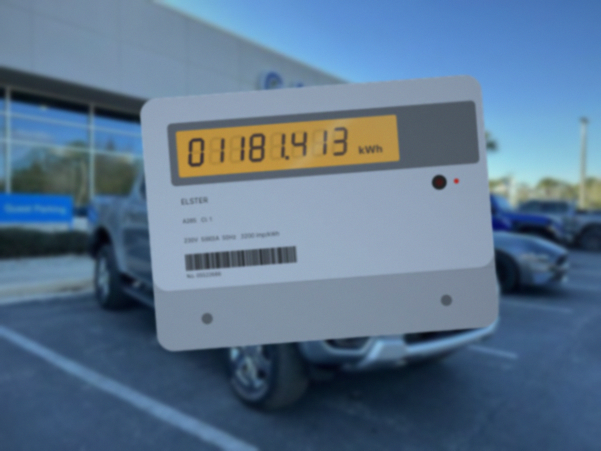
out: value=1181.413 unit=kWh
